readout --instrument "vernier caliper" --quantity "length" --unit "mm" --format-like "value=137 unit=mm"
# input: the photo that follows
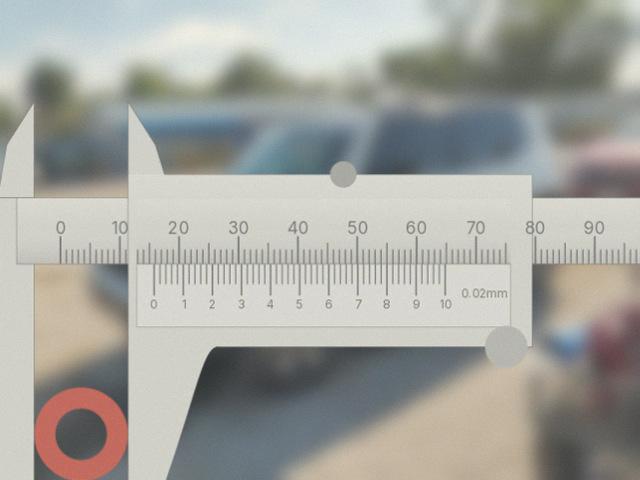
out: value=15.8 unit=mm
